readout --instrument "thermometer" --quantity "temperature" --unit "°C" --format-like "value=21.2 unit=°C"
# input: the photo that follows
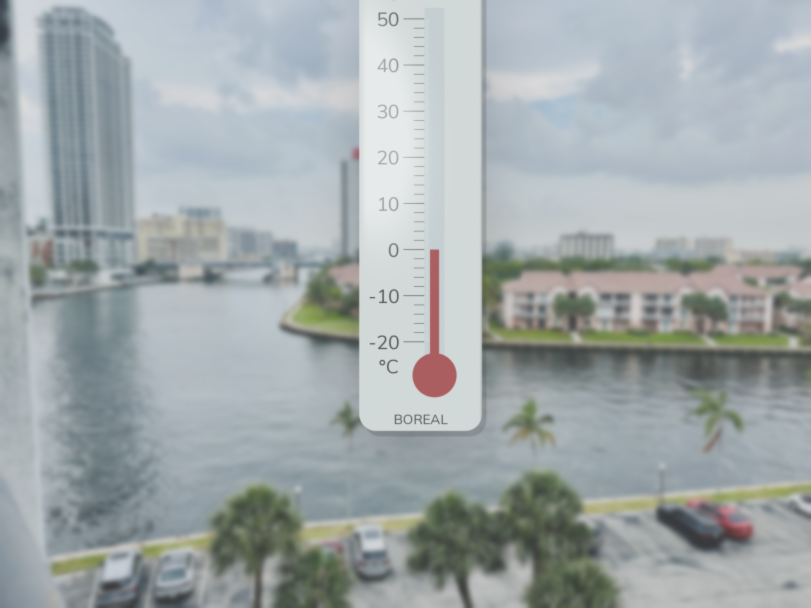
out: value=0 unit=°C
